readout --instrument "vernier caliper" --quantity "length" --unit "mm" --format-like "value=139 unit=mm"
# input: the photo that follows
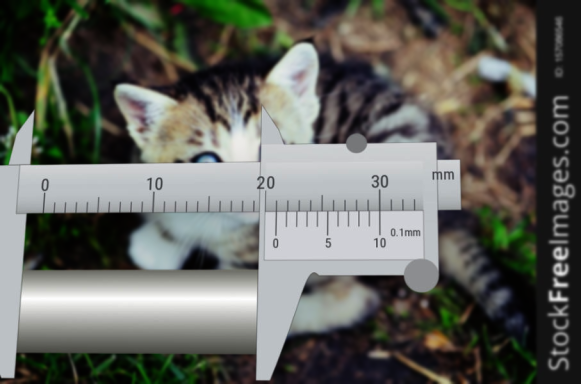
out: value=21.0 unit=mm
